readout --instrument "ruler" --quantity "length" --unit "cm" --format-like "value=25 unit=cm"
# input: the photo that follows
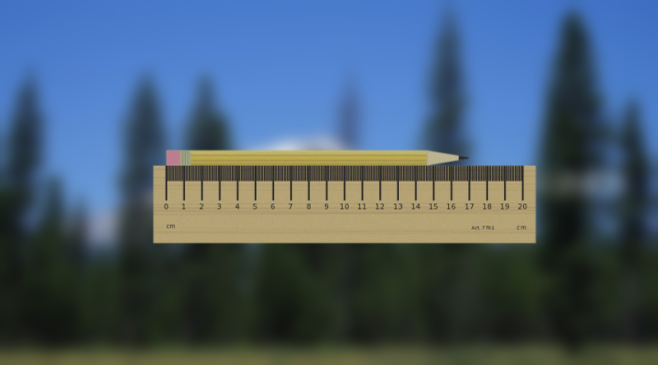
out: value=17 unit=cm
